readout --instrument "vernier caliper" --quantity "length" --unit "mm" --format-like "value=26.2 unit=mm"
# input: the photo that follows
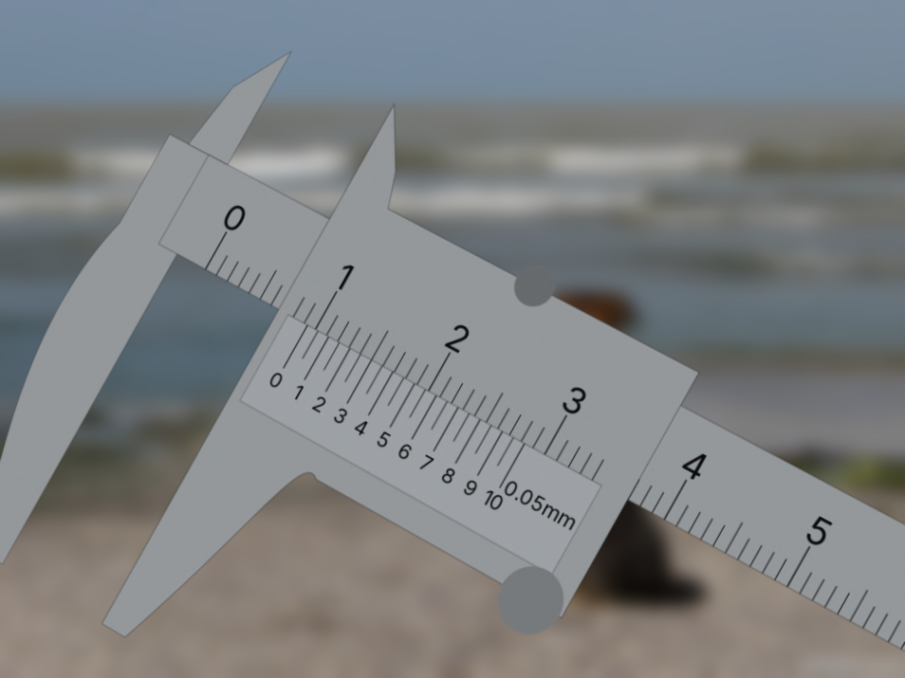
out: value=9.3 unit=mm
